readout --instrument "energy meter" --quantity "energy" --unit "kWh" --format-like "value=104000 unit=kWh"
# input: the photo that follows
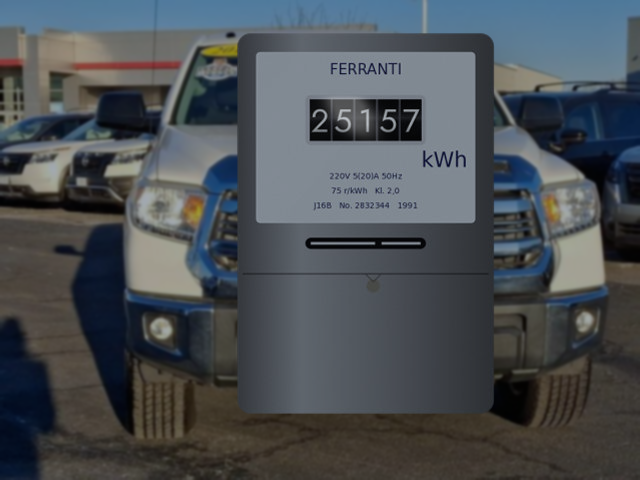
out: value=25157 unit=kWh
